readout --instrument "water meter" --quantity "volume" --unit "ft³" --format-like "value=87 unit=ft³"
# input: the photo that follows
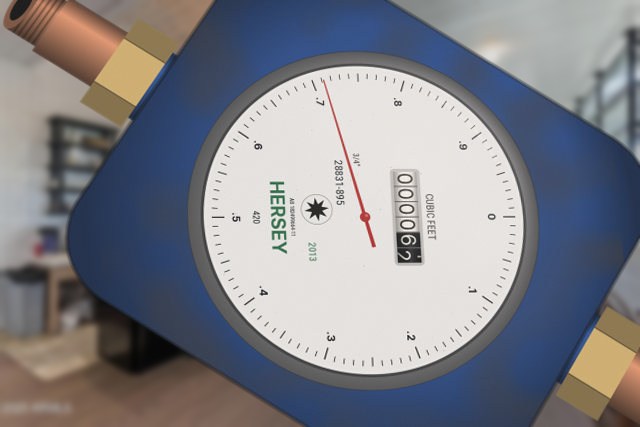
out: value=61.71 unit=ft³
